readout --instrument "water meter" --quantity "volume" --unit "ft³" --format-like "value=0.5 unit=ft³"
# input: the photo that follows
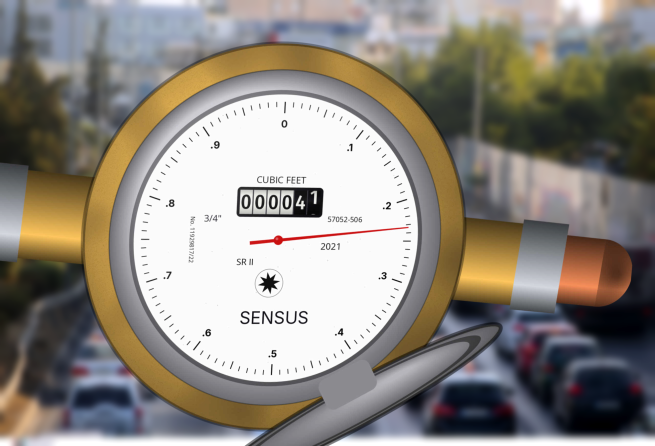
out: value=41.23 unit=ft³
